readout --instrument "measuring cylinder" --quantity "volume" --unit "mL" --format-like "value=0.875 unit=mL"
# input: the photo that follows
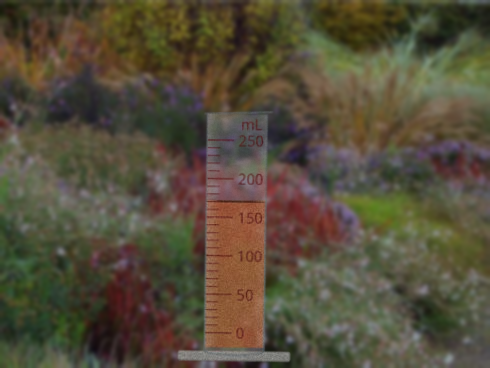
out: value=170 unit=mL
